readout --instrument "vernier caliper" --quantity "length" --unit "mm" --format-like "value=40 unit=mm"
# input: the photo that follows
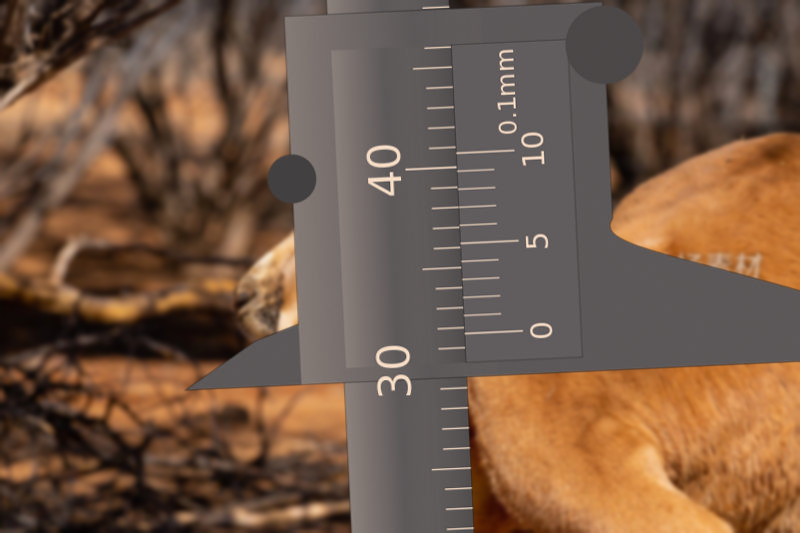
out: value=31.7 unit=mm
